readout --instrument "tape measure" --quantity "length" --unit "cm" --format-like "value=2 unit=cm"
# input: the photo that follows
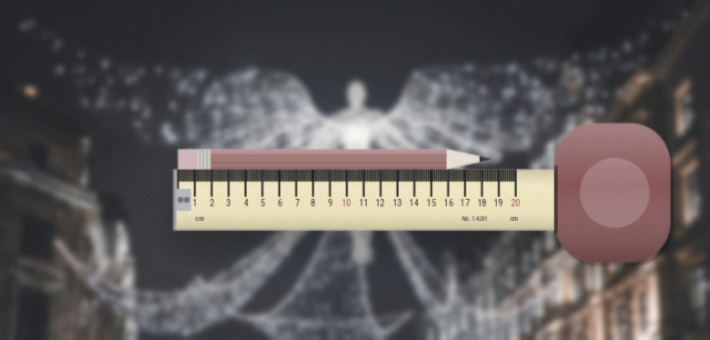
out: value=18.5 unit=cm
